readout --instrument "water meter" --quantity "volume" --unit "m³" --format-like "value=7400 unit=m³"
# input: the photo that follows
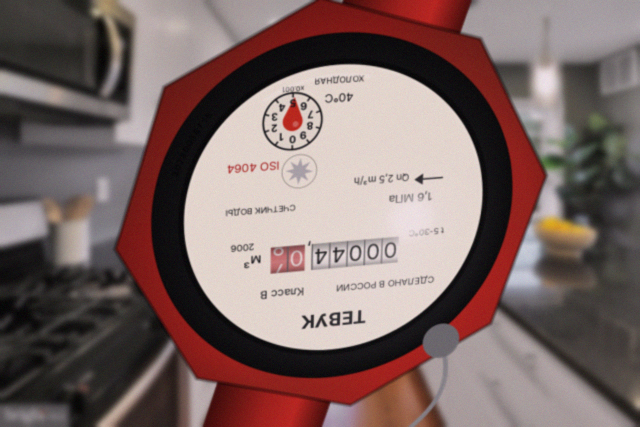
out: value=44.075 unit=m³
